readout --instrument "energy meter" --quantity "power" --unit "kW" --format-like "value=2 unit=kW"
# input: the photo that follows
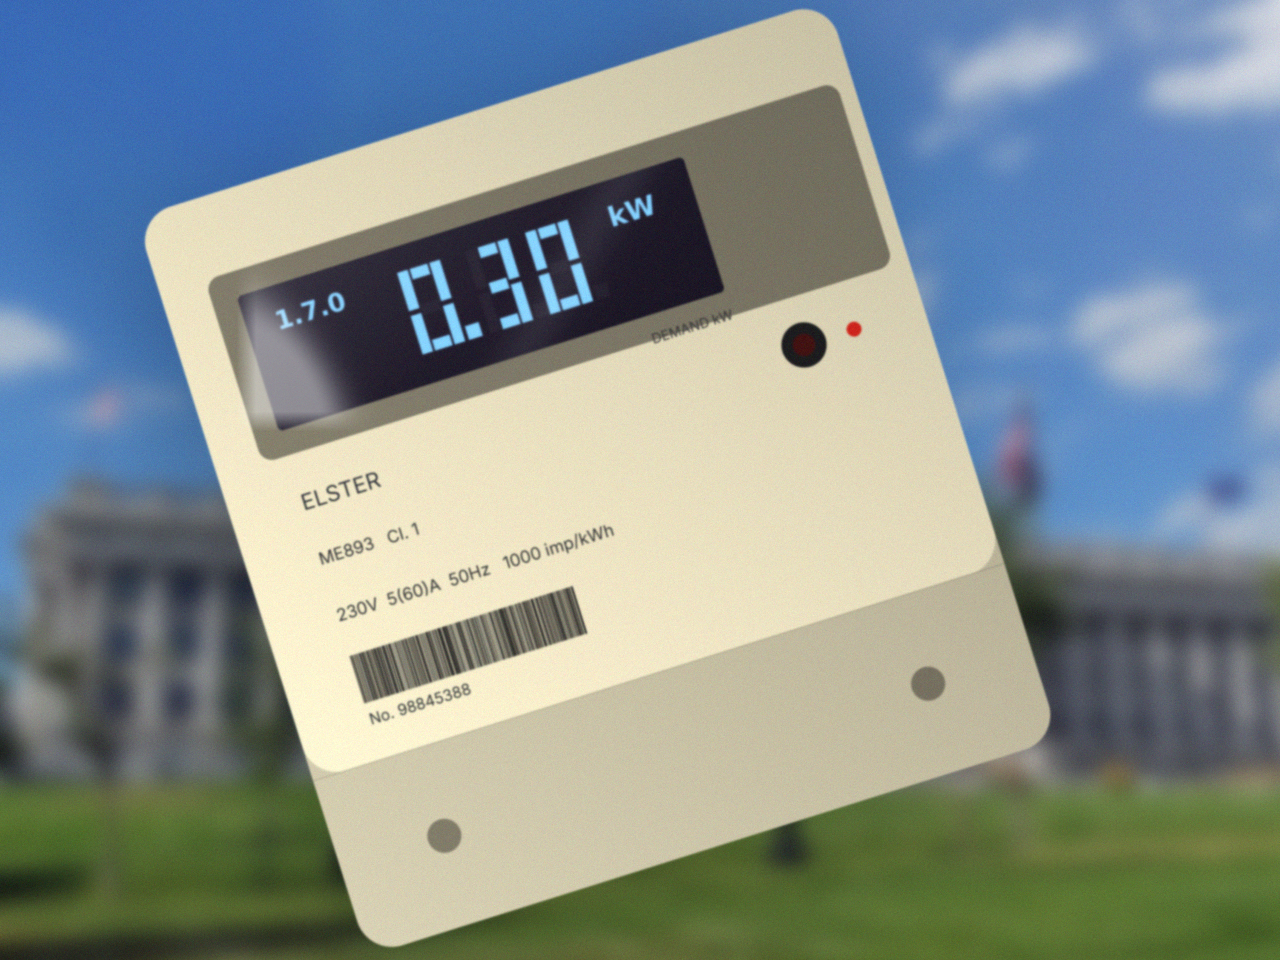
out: value=0.30 unit=kW
